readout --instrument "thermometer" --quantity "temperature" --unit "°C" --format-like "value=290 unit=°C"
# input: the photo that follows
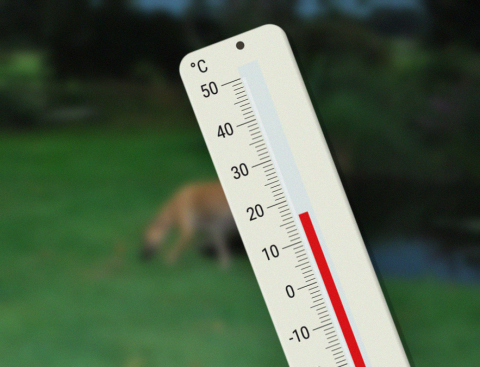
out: value=16 unit=°C
